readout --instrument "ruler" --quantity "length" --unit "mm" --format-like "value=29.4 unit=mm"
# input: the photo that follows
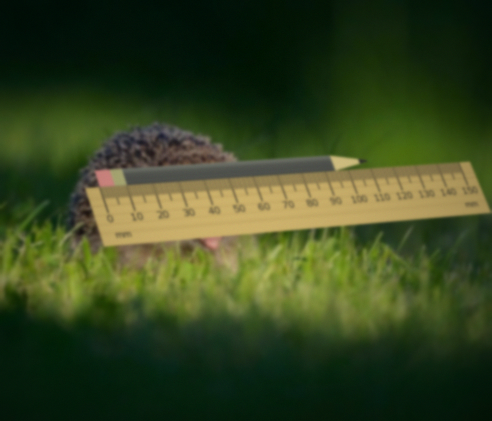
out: value=110 unit=mm
